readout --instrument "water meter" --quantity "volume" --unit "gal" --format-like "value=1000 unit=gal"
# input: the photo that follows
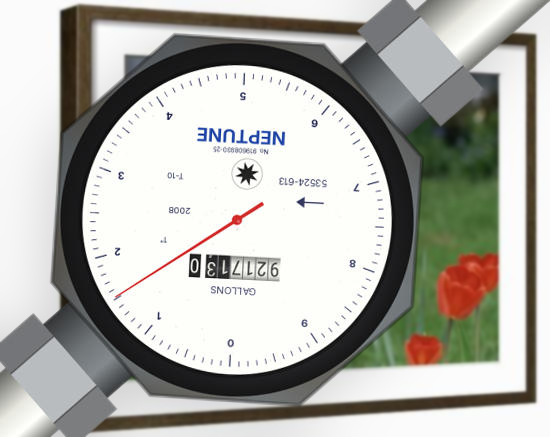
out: value=9217131.5 unit=gal
